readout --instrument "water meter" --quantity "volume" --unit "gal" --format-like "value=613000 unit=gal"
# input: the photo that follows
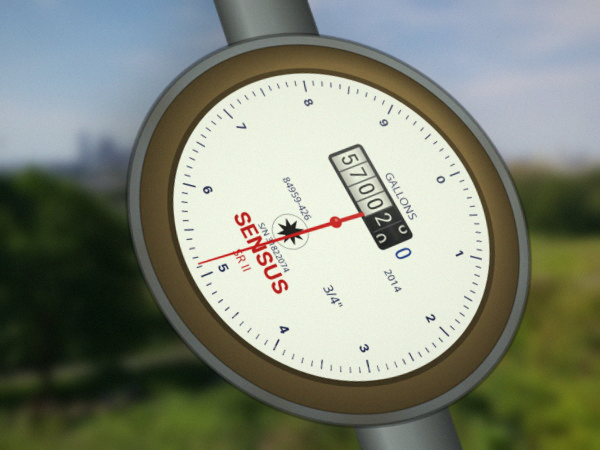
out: value=5700285.1 unit=gal
